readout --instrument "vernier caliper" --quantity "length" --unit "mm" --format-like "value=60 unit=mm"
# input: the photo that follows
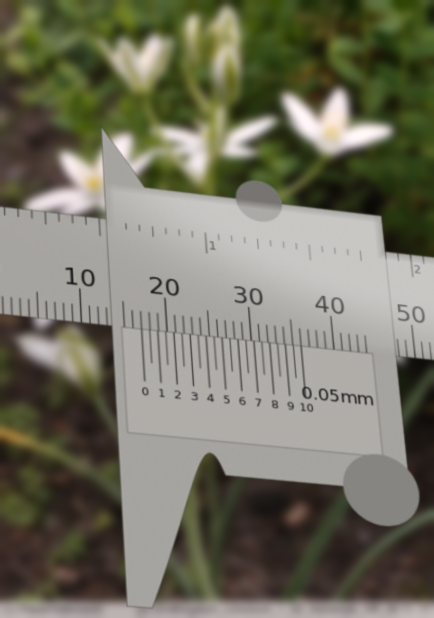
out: value=17.0 unit=mm
